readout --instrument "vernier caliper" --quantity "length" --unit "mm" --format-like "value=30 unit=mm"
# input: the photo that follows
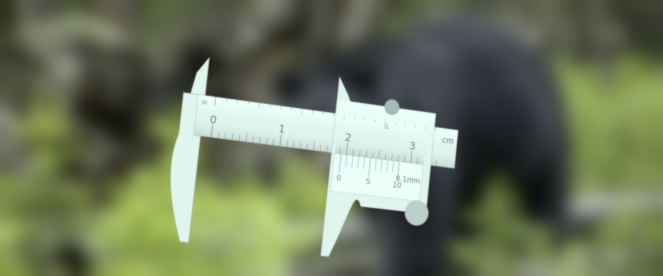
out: value=19.2 unit=mm
